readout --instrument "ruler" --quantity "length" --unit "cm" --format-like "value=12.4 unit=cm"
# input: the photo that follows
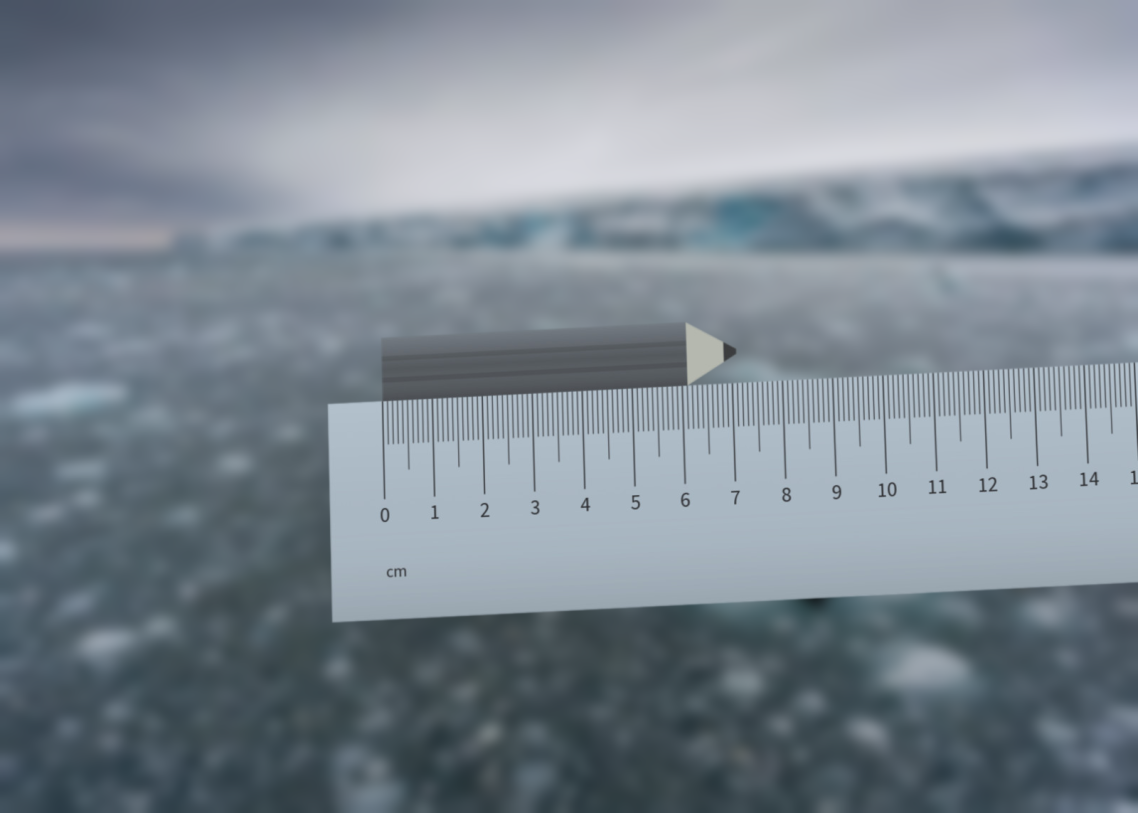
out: value=7.1 unit=cm
